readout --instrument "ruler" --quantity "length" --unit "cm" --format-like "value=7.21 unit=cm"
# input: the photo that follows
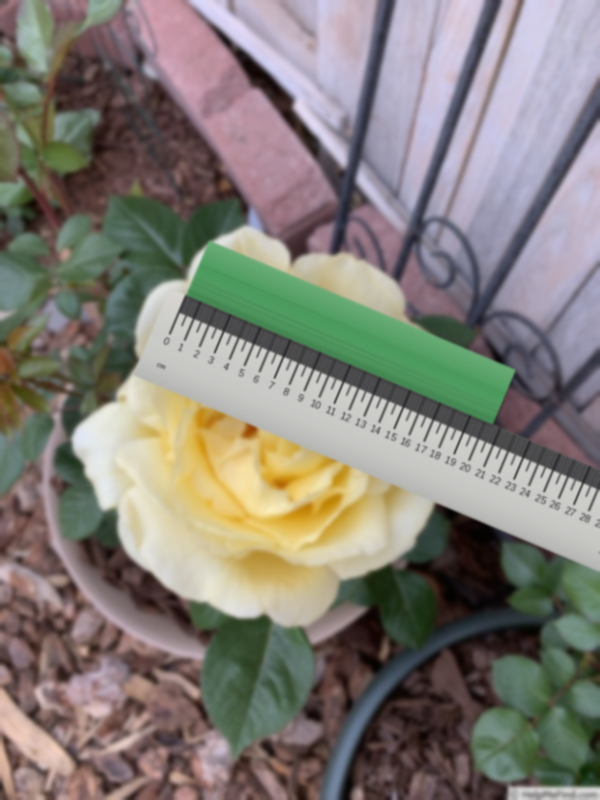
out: value=20.5 unit=cm
